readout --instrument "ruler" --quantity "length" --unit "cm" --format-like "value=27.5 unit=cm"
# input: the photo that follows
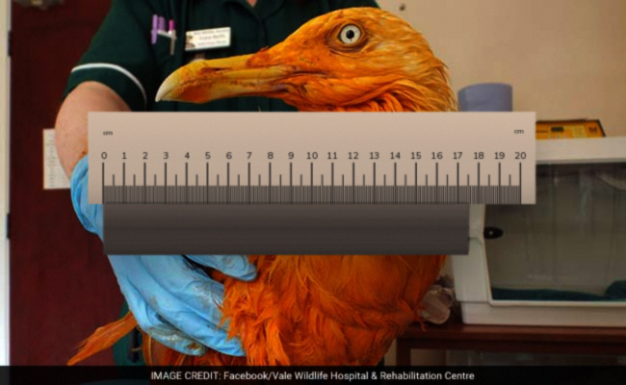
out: value=17.5 unit=cm
